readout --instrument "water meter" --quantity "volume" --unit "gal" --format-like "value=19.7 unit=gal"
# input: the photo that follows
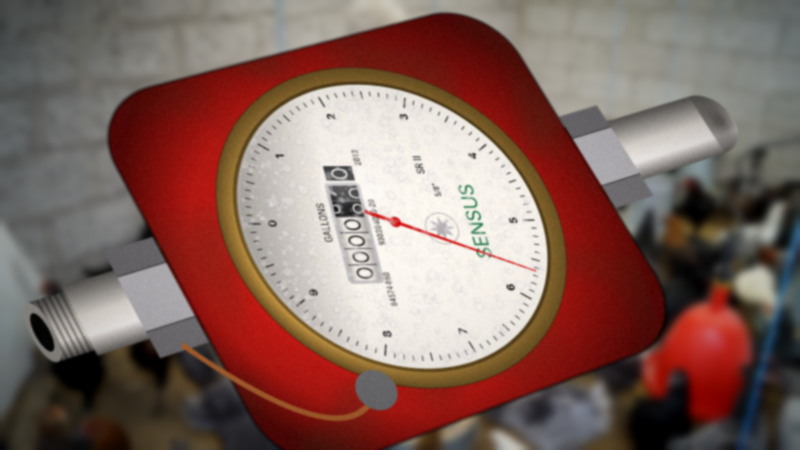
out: value=895.6 unit=gal
